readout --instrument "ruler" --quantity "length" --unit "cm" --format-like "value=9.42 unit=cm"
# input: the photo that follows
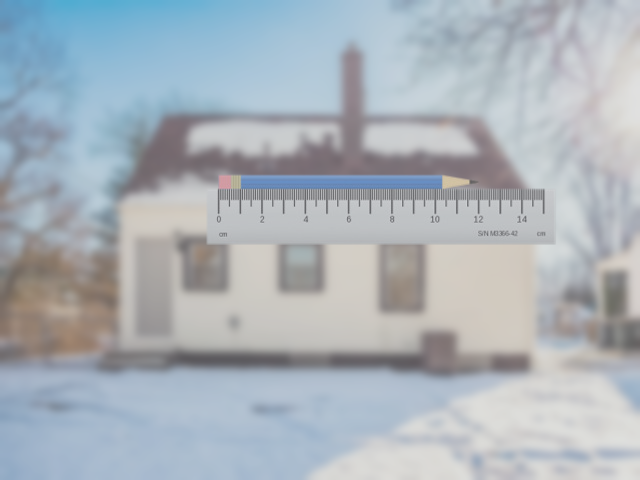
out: value=12 unit=cm
